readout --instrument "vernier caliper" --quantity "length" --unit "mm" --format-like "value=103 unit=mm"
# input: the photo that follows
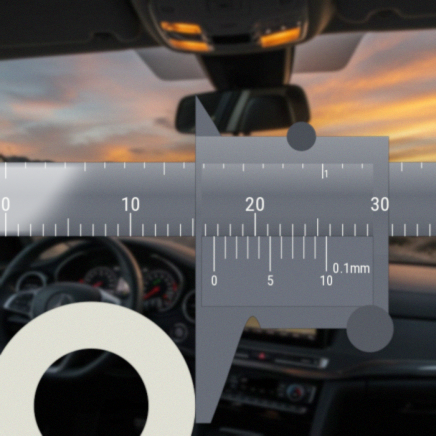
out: value=16.7 unit=mm
